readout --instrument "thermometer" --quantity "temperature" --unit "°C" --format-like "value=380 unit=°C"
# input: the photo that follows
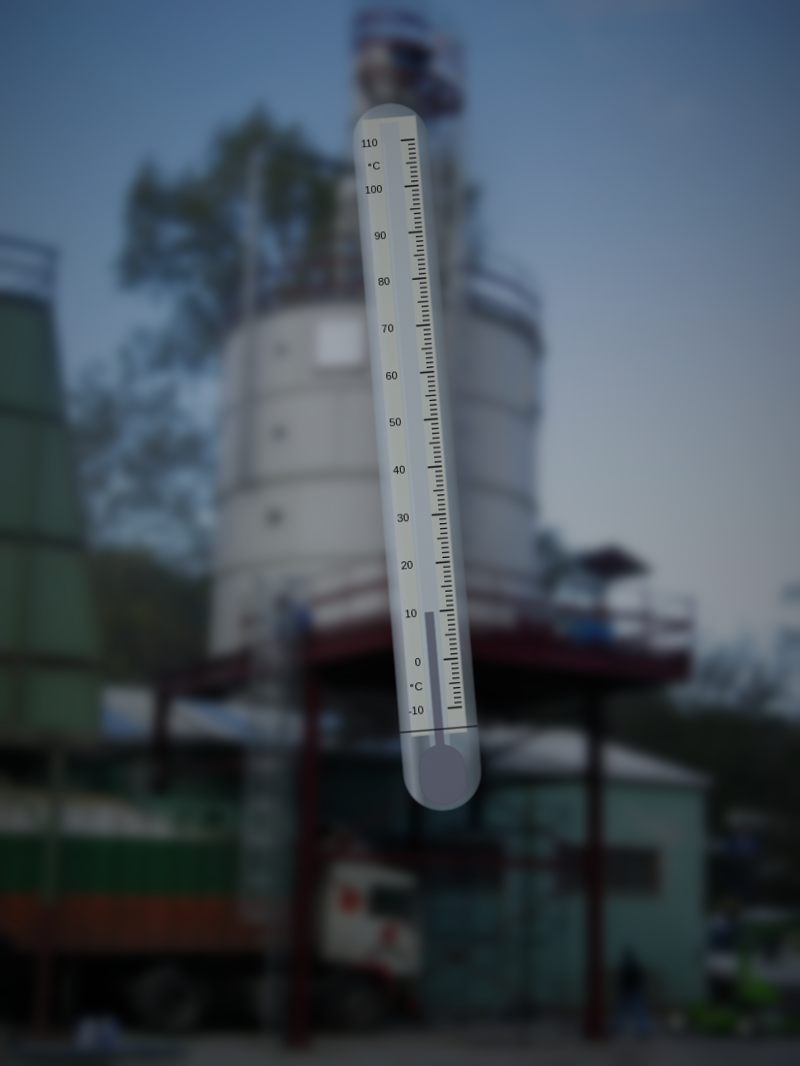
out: value=10 unit=°C
